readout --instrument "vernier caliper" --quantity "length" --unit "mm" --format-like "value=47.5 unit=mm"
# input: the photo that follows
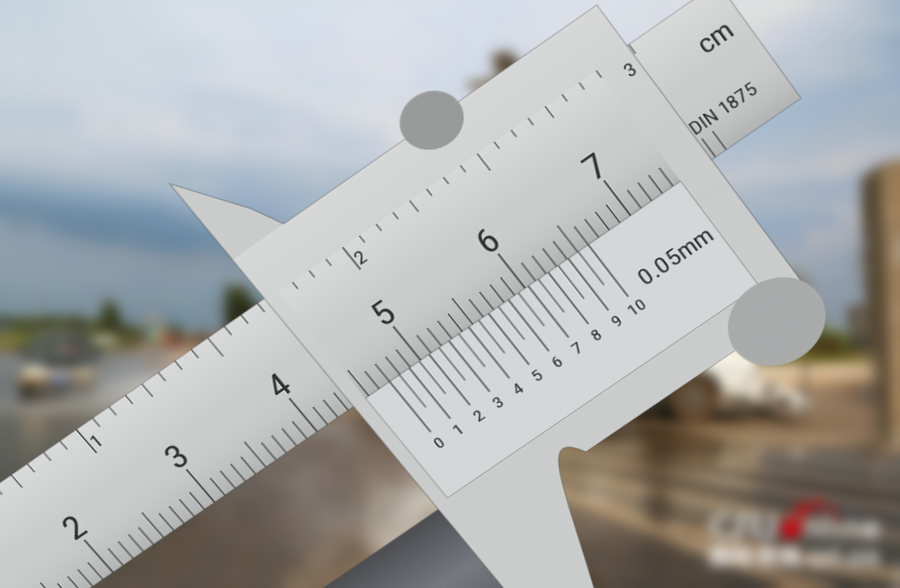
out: value=47.0 unit=mm
